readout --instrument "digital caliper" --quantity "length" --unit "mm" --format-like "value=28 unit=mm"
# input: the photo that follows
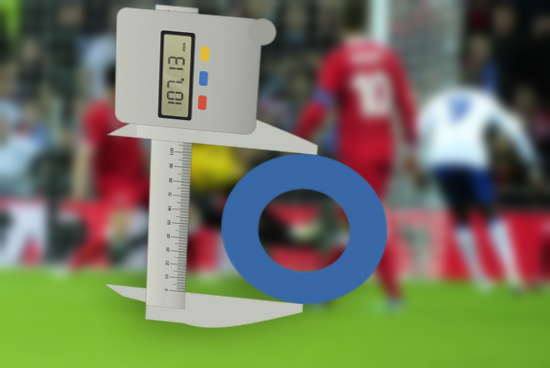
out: value=107.13 unit=mm
